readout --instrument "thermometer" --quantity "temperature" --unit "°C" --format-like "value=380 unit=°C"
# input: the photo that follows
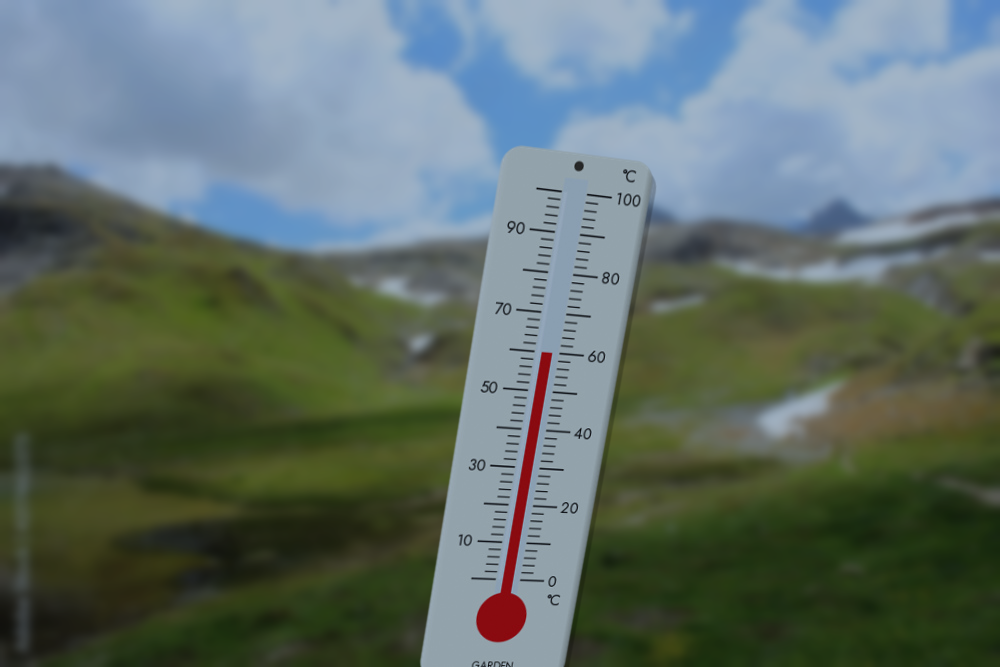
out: value=60 unit=°C
